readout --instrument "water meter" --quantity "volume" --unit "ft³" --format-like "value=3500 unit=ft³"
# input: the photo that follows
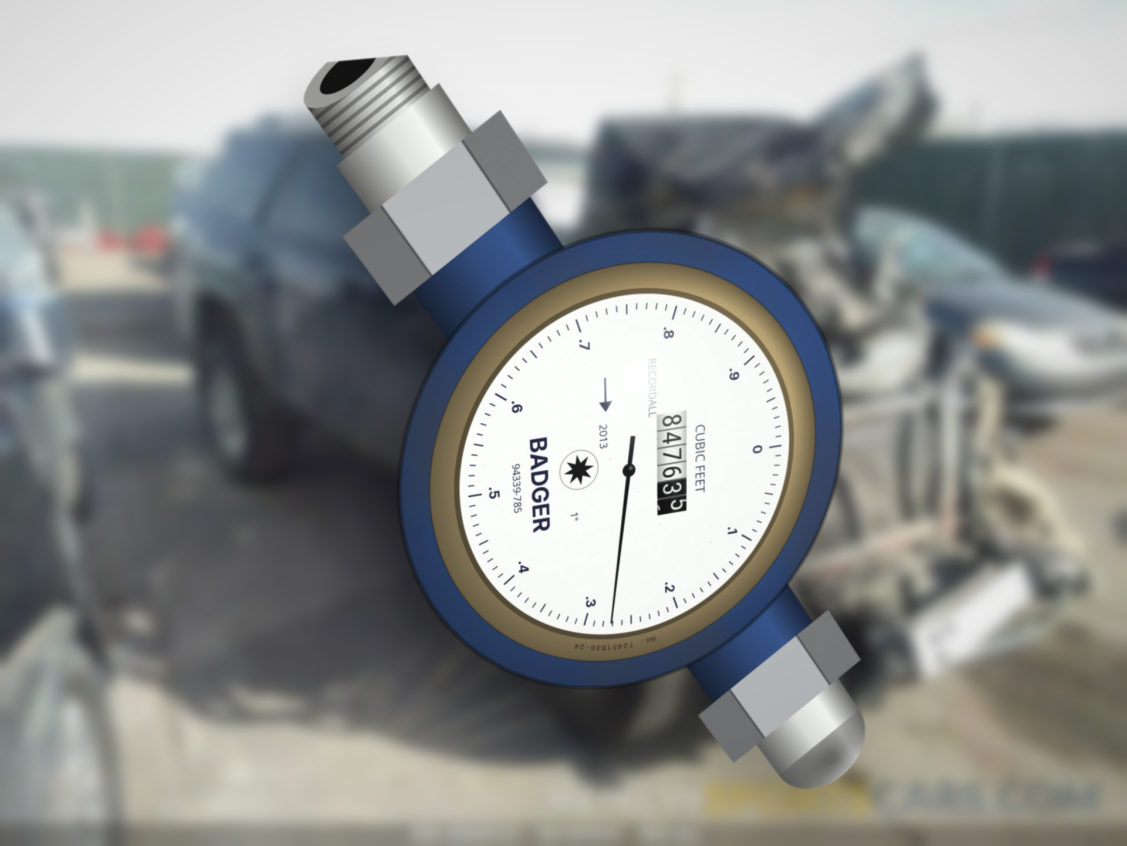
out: value=847635.27 unit=ft³
